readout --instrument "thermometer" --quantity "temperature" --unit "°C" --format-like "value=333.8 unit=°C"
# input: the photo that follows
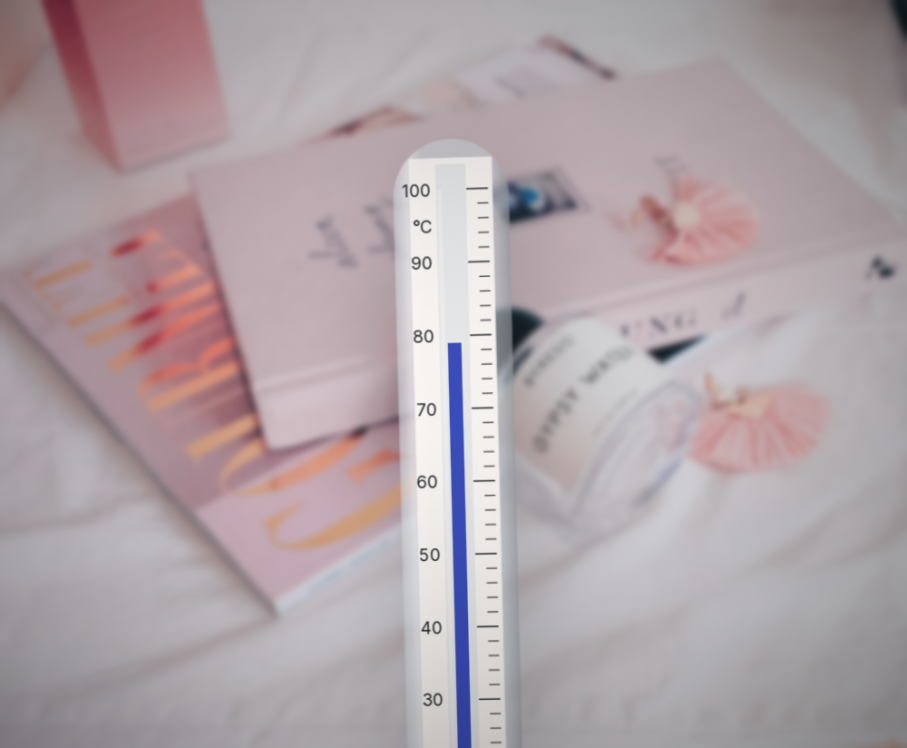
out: value=79 unit=°C
